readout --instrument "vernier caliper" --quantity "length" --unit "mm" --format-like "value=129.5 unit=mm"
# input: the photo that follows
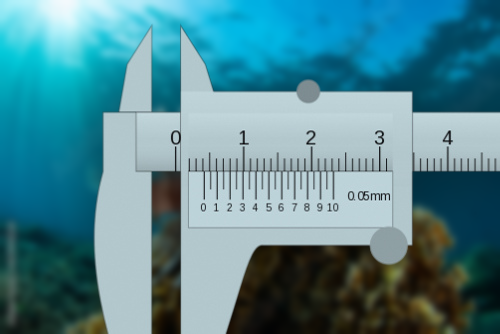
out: value=4.2 unit=mm
